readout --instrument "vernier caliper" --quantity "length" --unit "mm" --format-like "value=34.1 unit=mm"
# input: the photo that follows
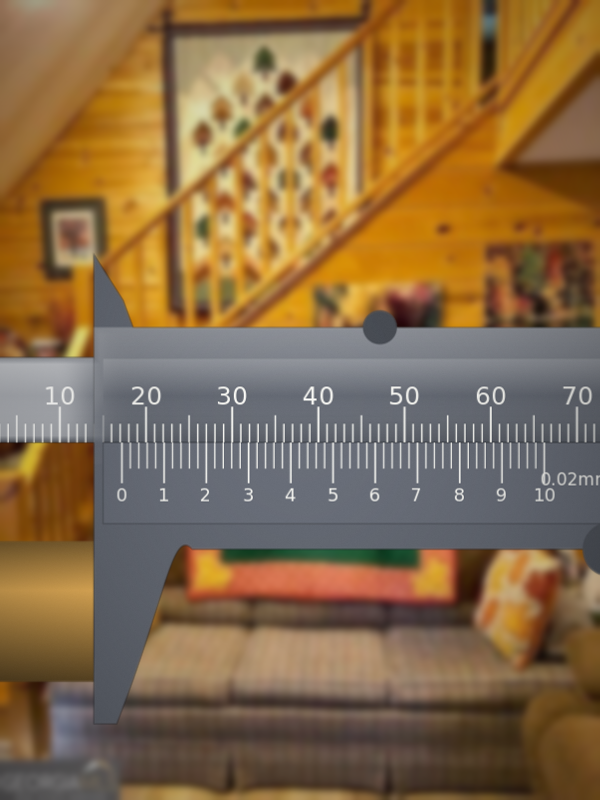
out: value=17.2 unit=mm
